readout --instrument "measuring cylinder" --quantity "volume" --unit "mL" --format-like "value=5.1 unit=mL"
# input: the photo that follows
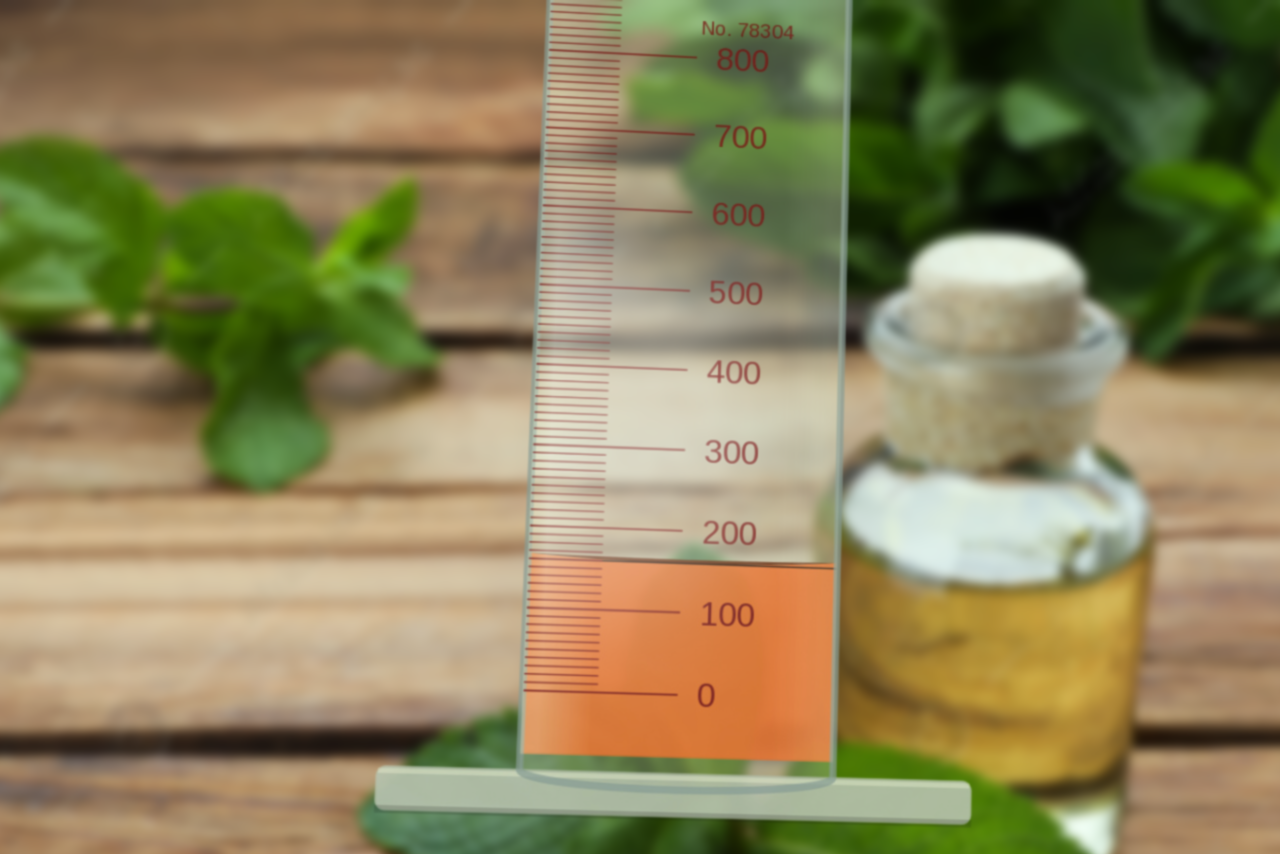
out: value=160 unit=mL
